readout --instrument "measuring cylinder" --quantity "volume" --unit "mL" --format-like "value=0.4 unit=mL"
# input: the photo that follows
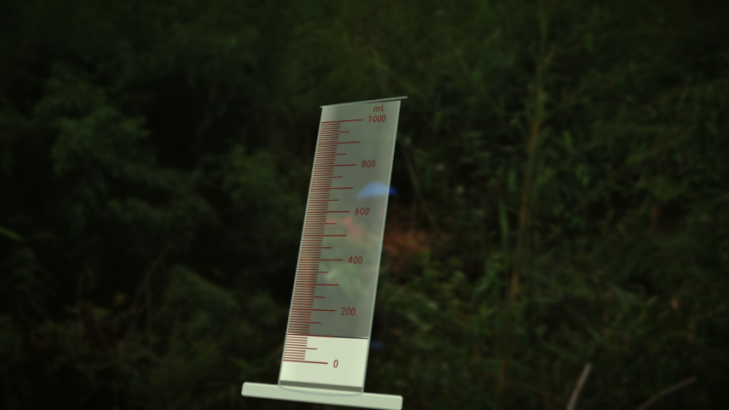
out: value=100 unit=mL
